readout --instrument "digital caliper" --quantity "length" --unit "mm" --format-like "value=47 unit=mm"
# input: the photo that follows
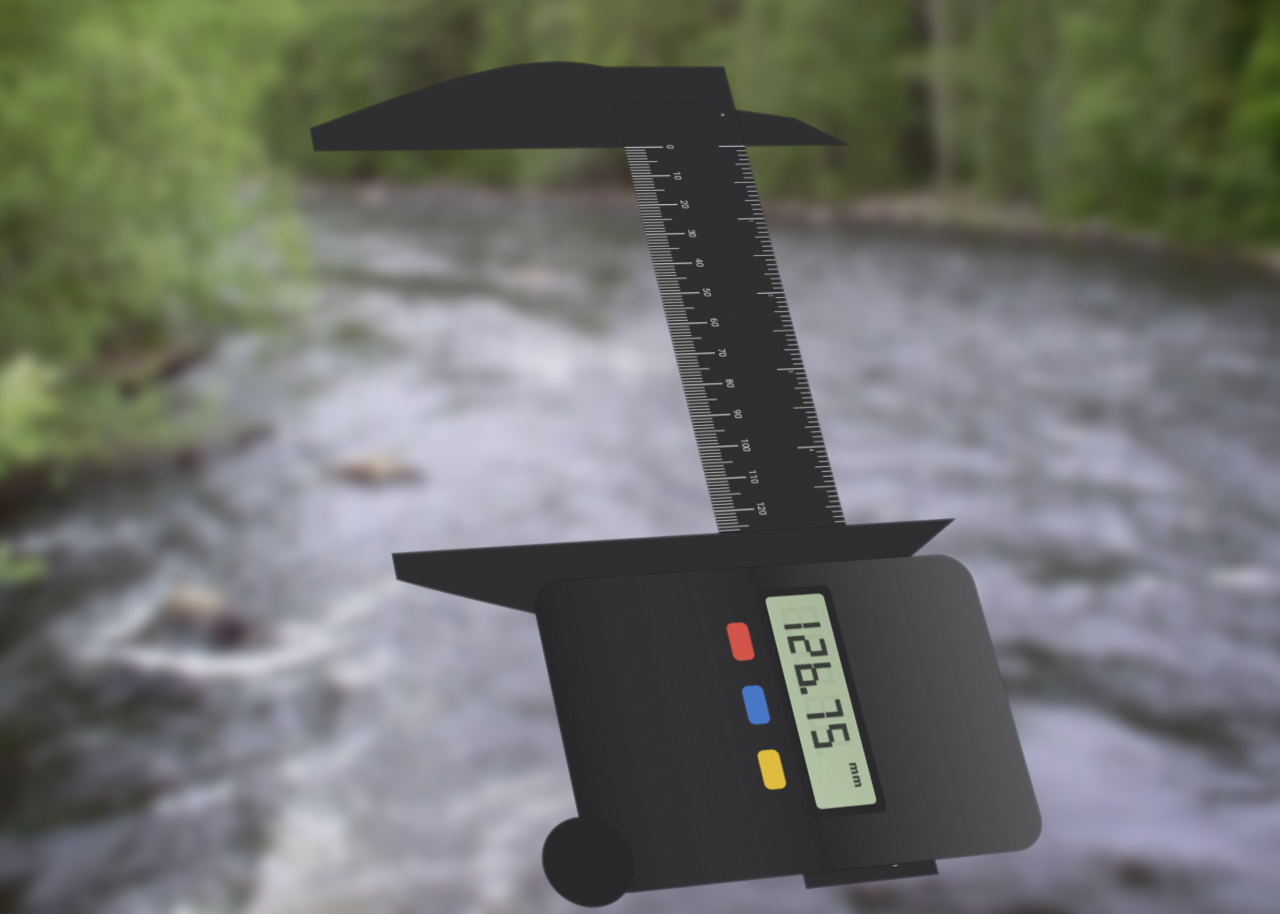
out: value=126.75 unit=mm
